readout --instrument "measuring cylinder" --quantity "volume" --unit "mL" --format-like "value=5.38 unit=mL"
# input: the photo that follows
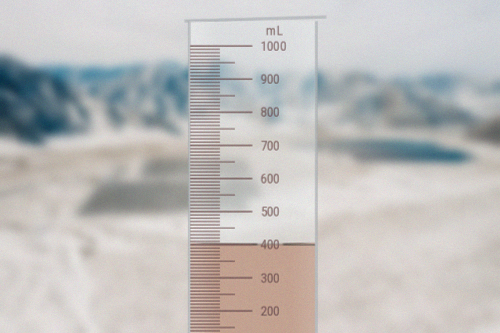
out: value=400 unit=mL
